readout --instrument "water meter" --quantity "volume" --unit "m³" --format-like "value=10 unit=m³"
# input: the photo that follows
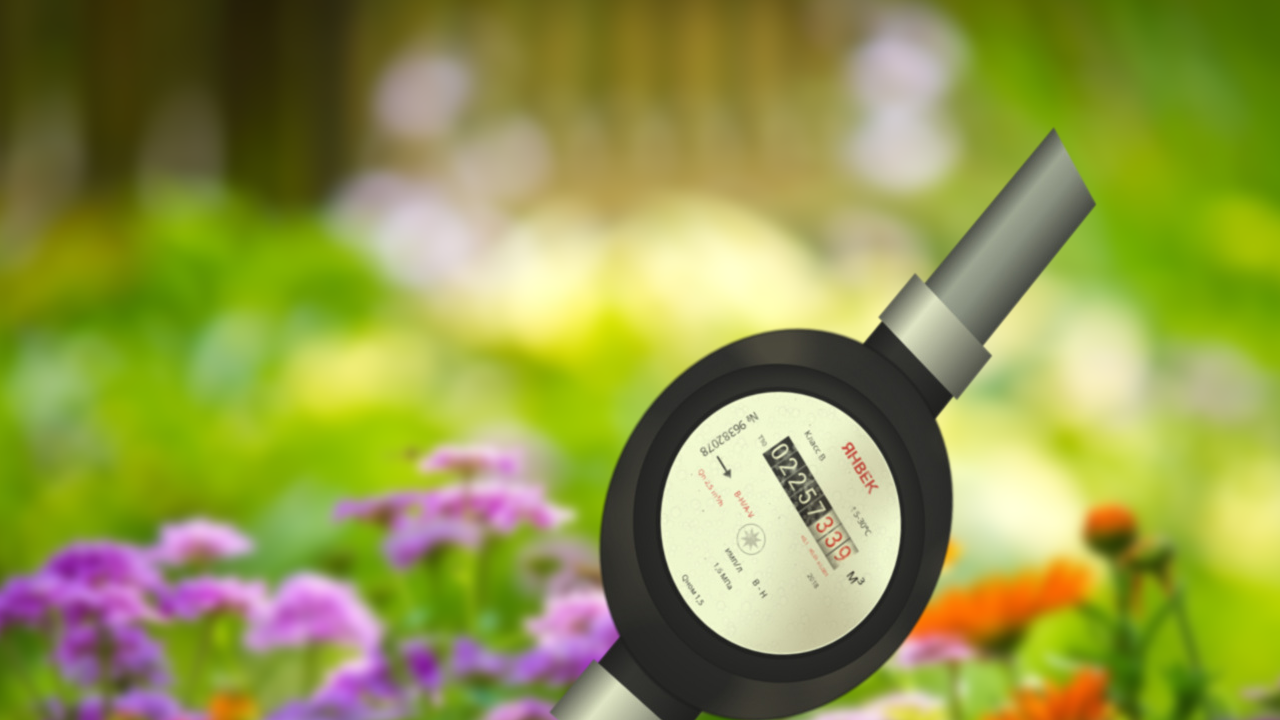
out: value=2257.339 unit=m³
